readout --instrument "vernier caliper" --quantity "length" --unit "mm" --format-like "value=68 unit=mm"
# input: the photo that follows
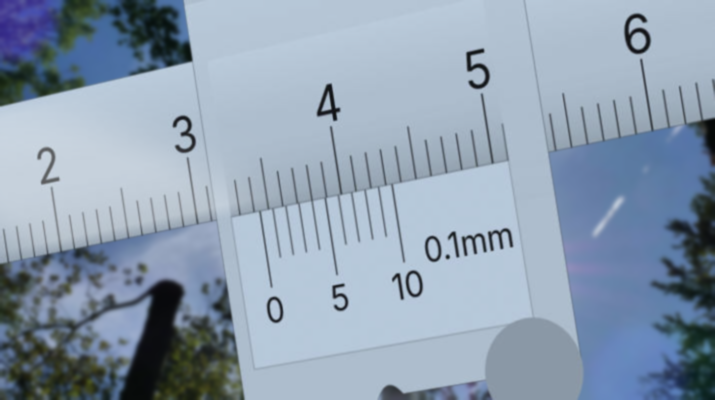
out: value=34.4 unit=mm
